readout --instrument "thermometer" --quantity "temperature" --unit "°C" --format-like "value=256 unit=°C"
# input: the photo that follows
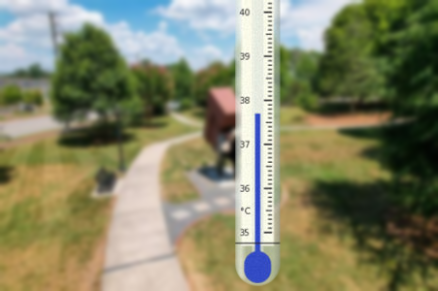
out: value=37.7 unit=°C
